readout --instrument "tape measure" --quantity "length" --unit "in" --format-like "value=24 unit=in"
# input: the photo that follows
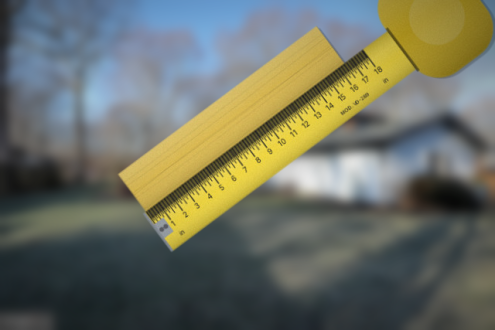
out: value=16.5 unit=in
